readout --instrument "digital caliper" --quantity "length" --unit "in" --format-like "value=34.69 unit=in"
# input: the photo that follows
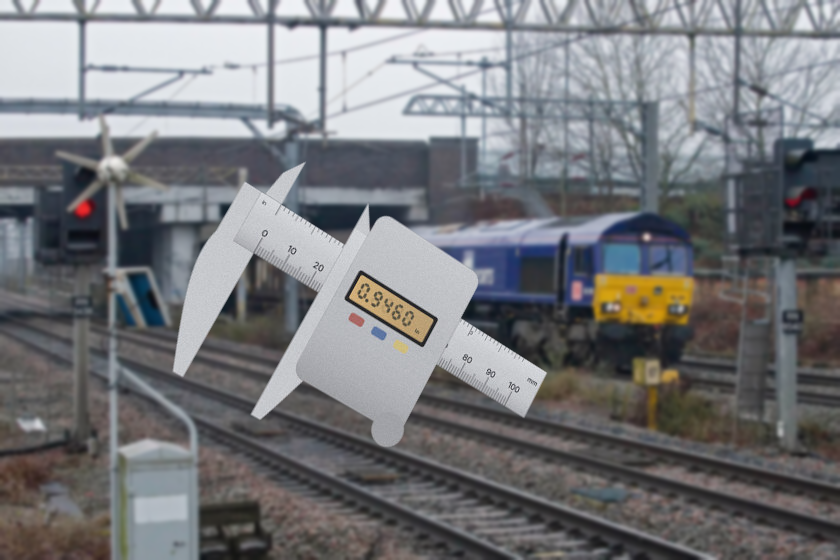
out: value=0.9460 unit=in
